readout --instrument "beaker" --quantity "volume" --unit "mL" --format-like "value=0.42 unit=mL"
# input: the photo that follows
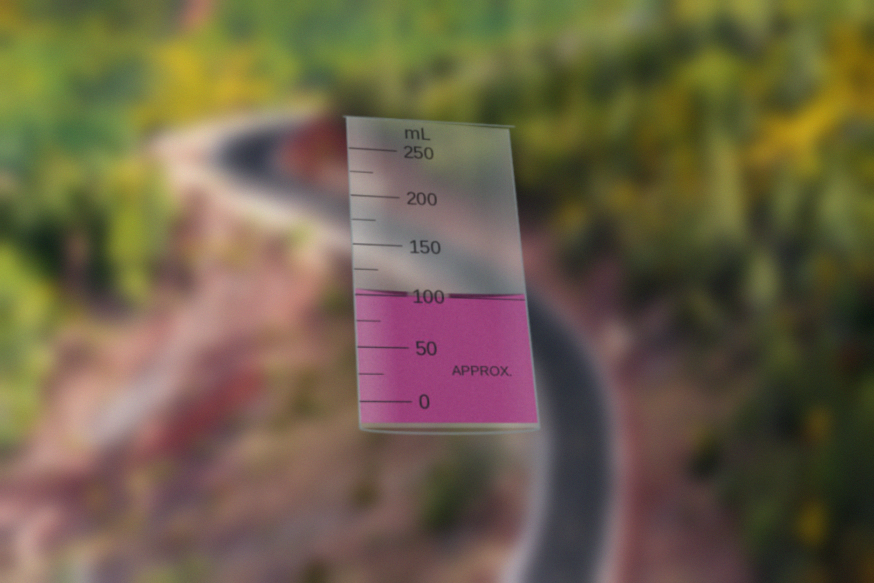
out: value=100 unit=mL
